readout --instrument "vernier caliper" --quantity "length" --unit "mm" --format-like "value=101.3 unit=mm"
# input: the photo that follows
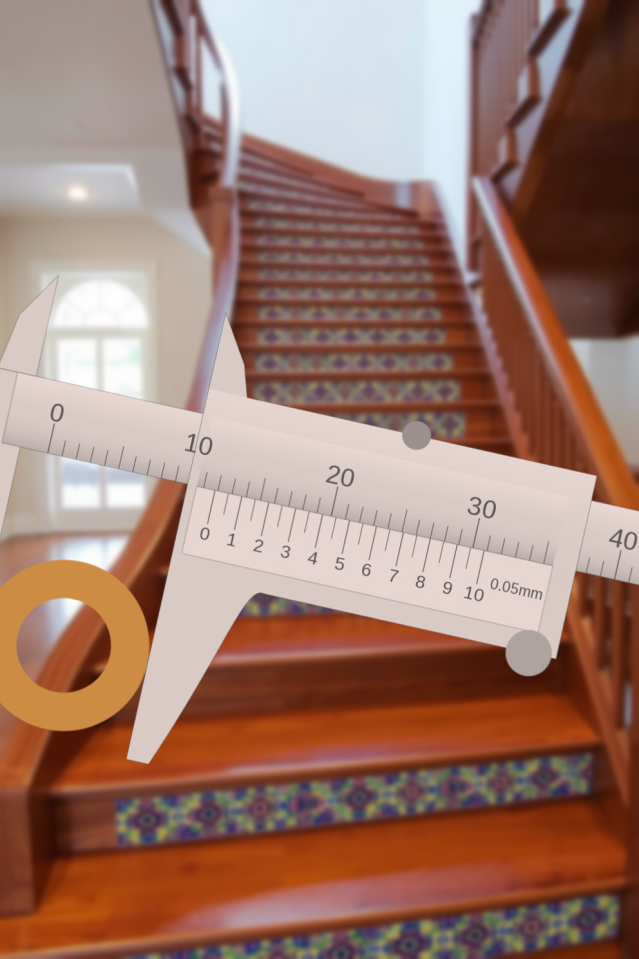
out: value=11.8 unit=mm
